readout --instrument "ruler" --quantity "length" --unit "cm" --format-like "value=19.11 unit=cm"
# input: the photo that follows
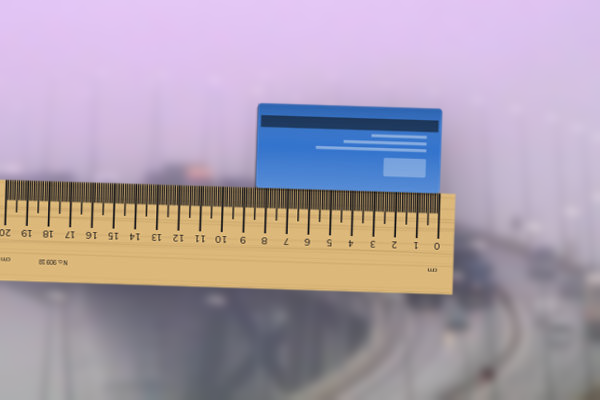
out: value=8.5 unit=cm
